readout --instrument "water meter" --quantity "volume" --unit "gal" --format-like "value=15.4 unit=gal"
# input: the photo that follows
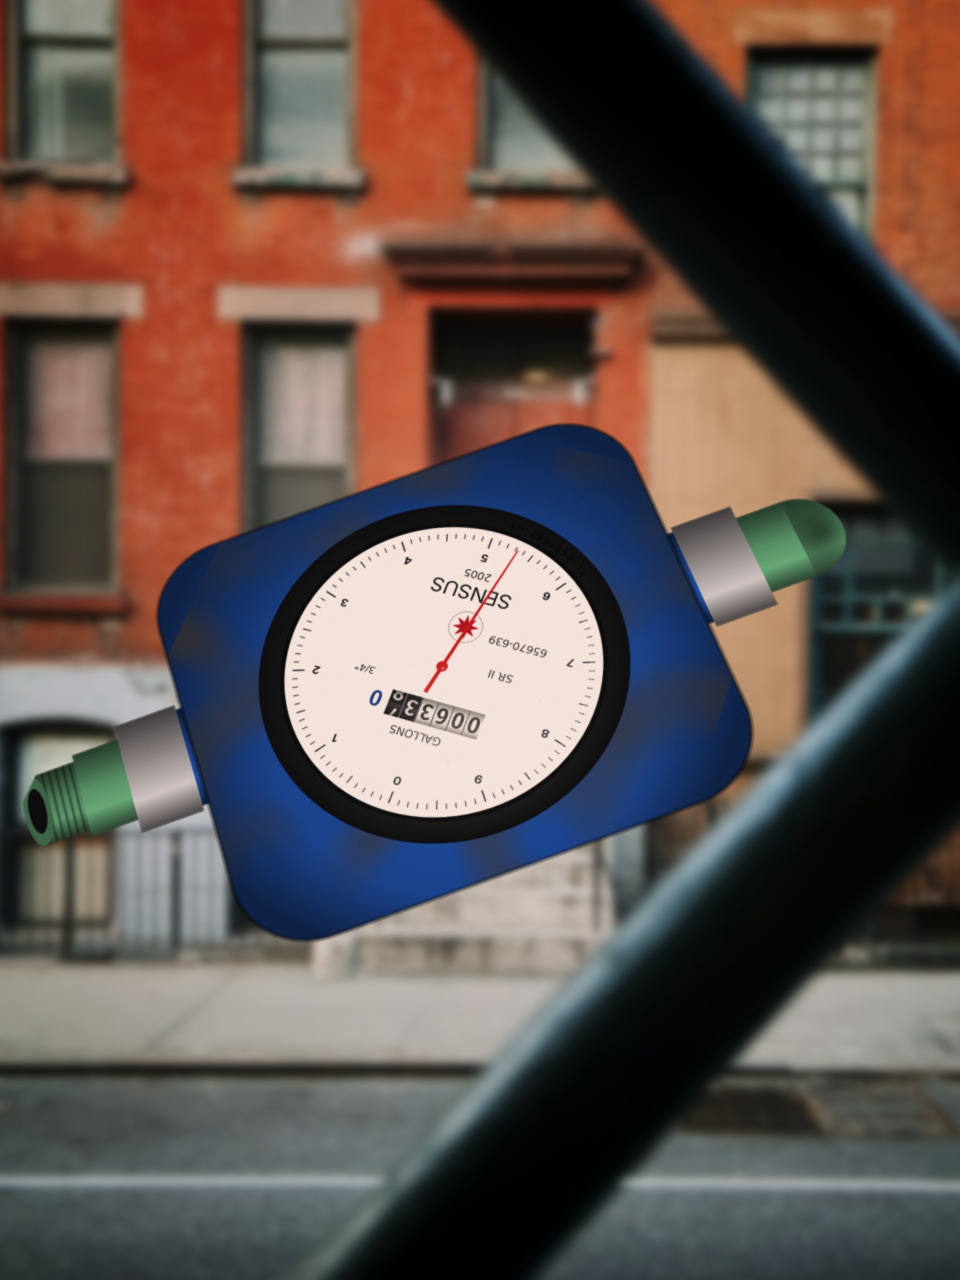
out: value=63375.3 unit=gal
